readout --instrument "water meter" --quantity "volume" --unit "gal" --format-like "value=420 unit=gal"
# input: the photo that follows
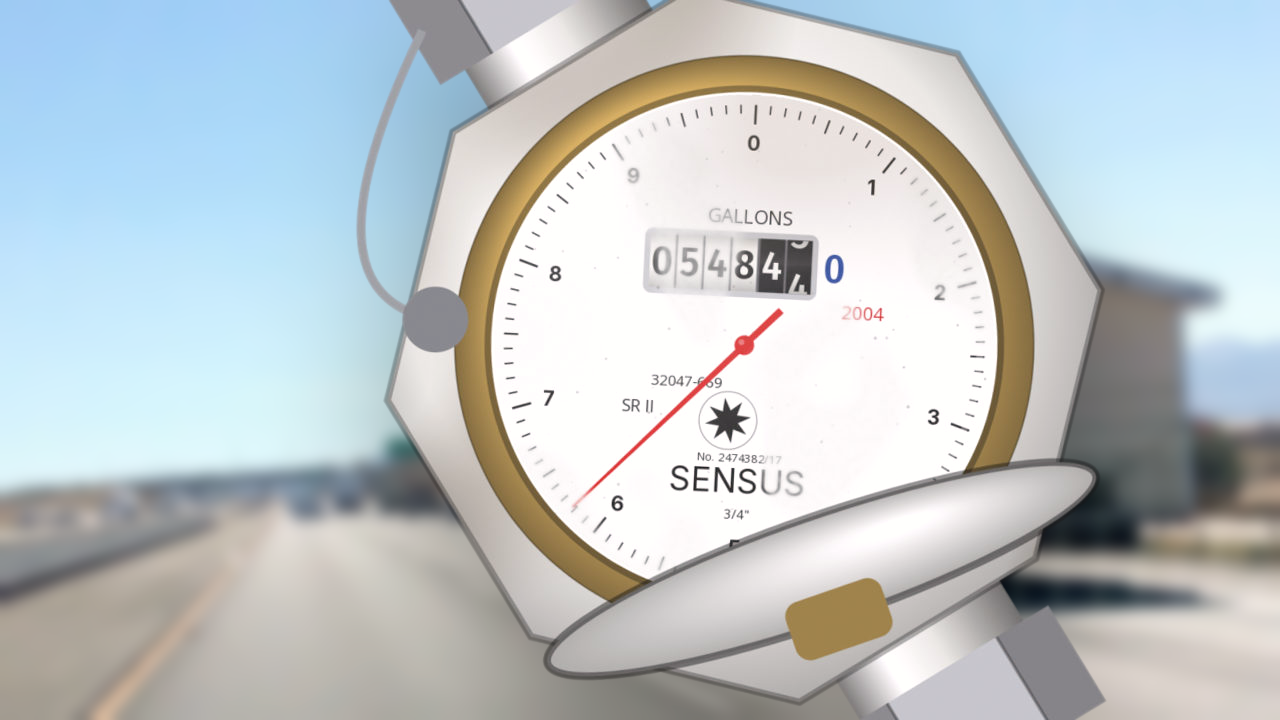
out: value=548436.2 unit=gal
